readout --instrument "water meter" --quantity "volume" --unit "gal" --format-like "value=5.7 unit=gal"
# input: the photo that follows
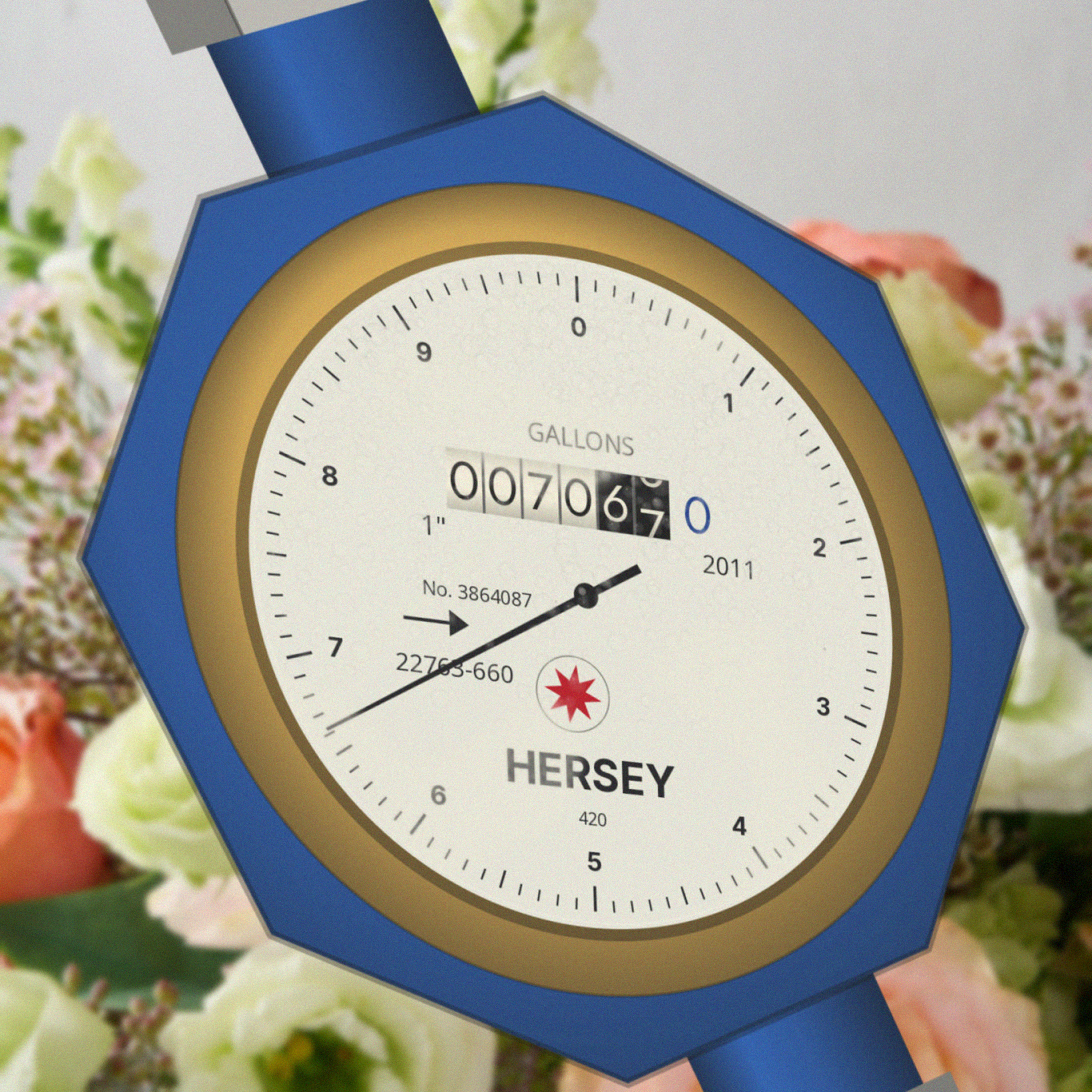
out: value=70666.6 unit=gal
